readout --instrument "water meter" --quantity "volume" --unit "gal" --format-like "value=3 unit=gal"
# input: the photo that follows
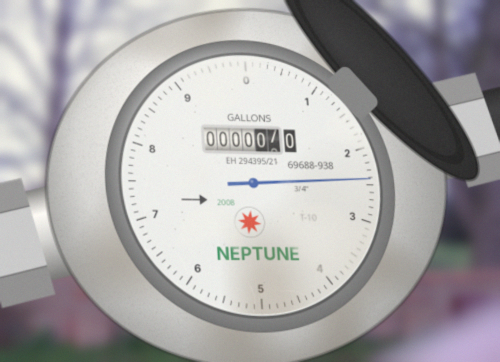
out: value=72.4 unit=gal
